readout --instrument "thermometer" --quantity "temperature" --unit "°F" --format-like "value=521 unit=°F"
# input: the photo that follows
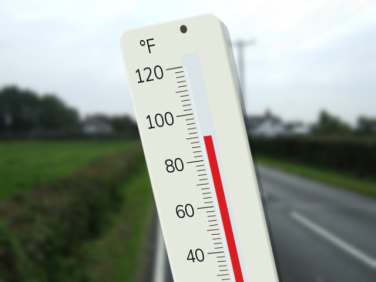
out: value=90 unit=°F
